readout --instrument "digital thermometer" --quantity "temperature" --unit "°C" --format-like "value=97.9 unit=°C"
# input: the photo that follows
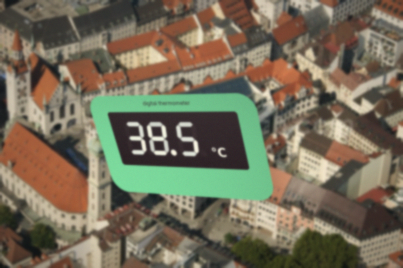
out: value=38.5 unit=°C
